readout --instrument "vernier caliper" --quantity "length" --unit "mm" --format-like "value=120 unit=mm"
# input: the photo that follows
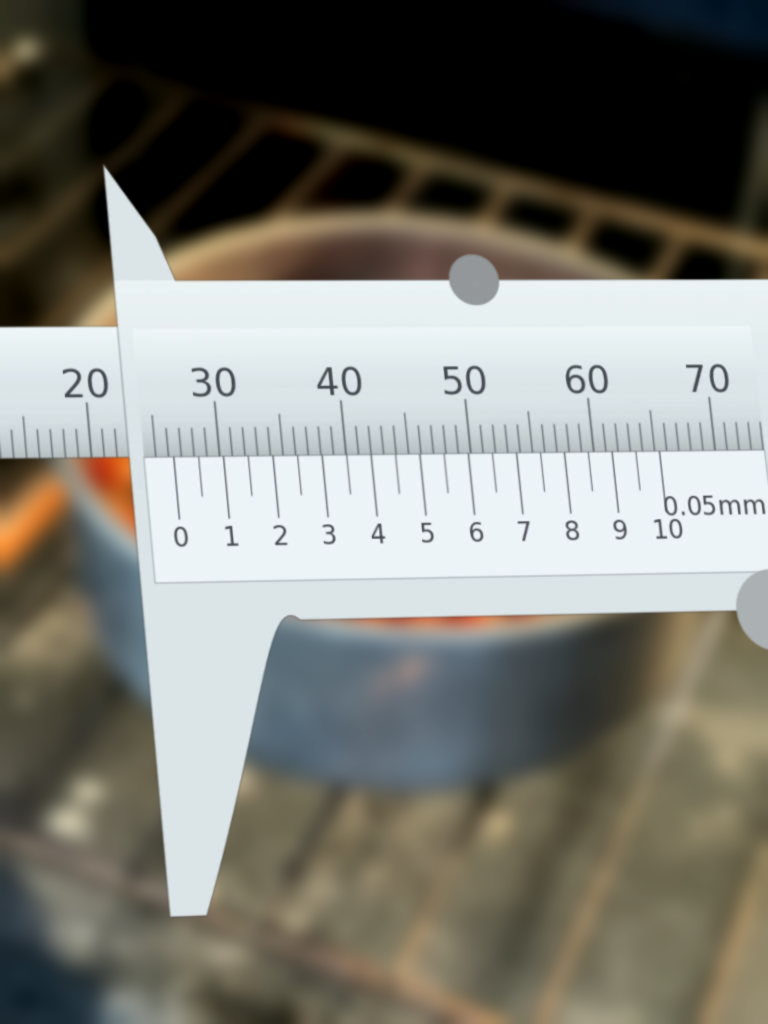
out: value=26.4 unit=mm
